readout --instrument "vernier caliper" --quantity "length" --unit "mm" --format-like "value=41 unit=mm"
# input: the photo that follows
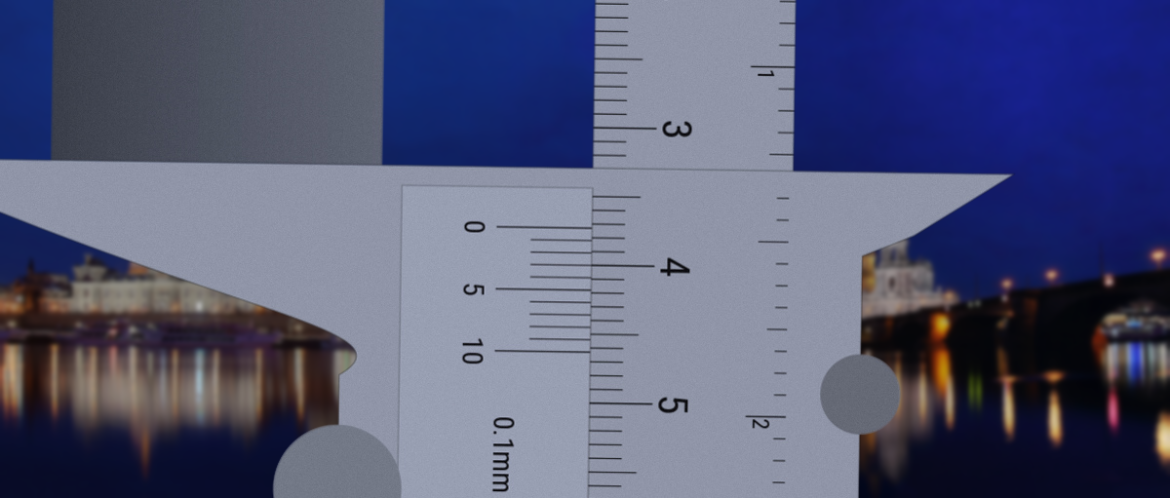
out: value=37.3 unit=mm
